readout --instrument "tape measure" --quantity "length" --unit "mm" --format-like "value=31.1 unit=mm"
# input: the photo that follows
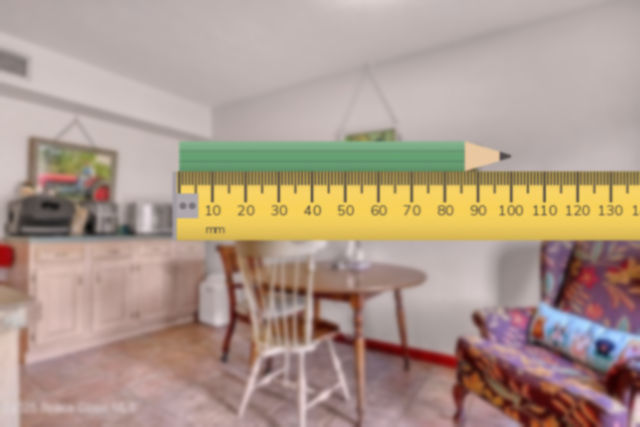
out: value=100 unit=mm
